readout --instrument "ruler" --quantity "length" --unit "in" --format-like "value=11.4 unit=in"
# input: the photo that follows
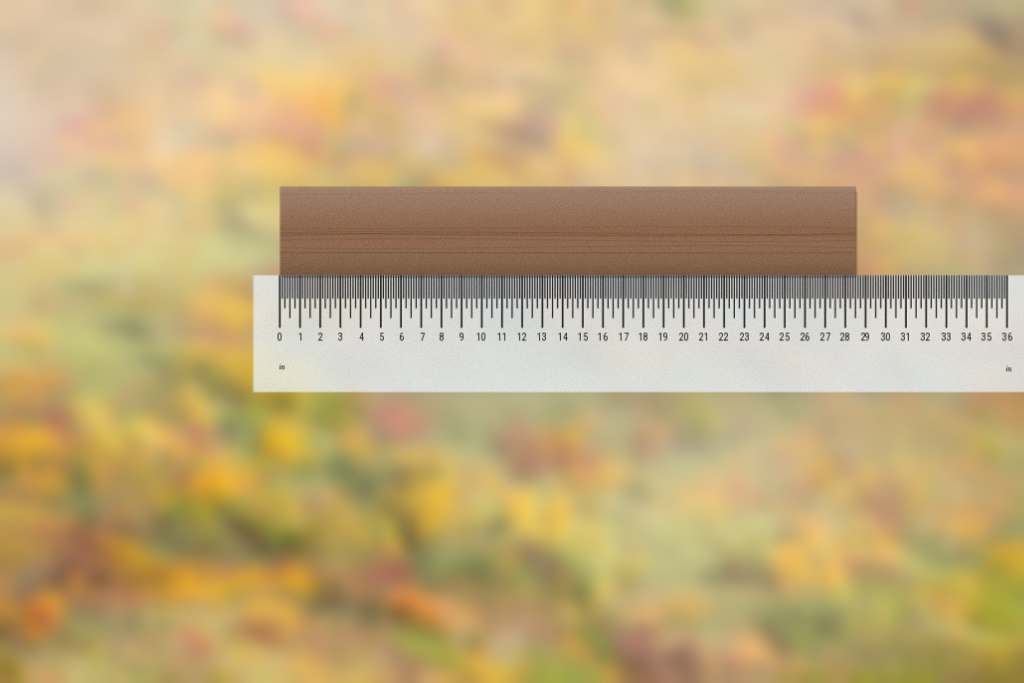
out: value=28.5 unit=in
